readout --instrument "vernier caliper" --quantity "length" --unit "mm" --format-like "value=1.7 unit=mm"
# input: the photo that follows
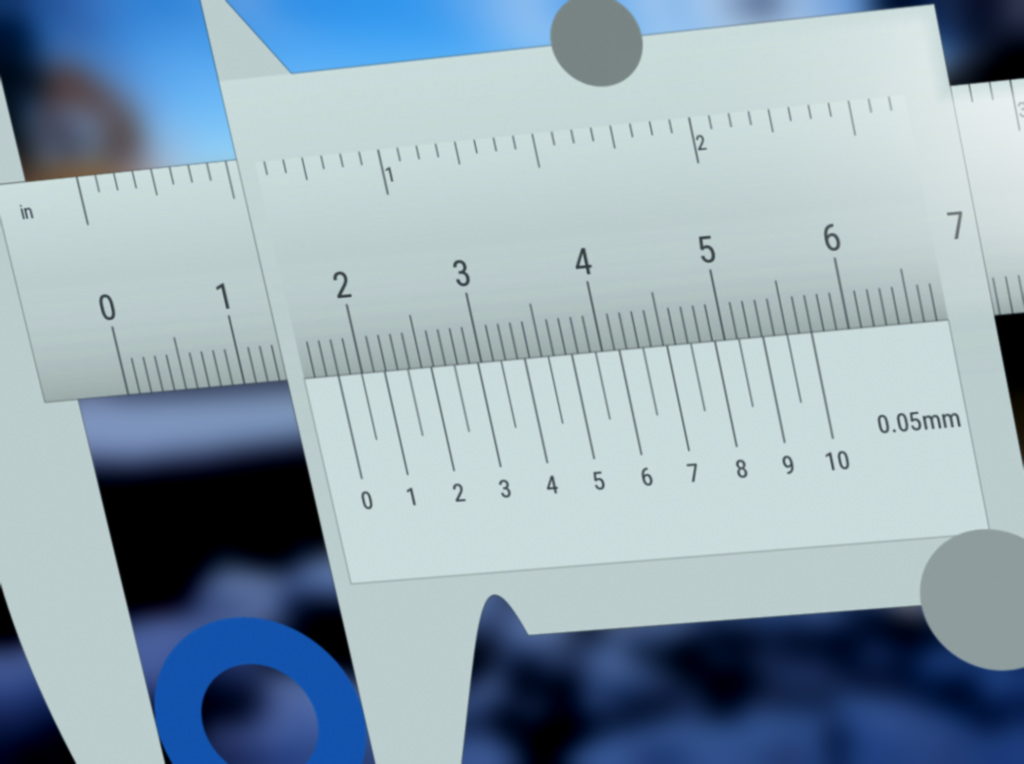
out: value=18.0 unit=mm
